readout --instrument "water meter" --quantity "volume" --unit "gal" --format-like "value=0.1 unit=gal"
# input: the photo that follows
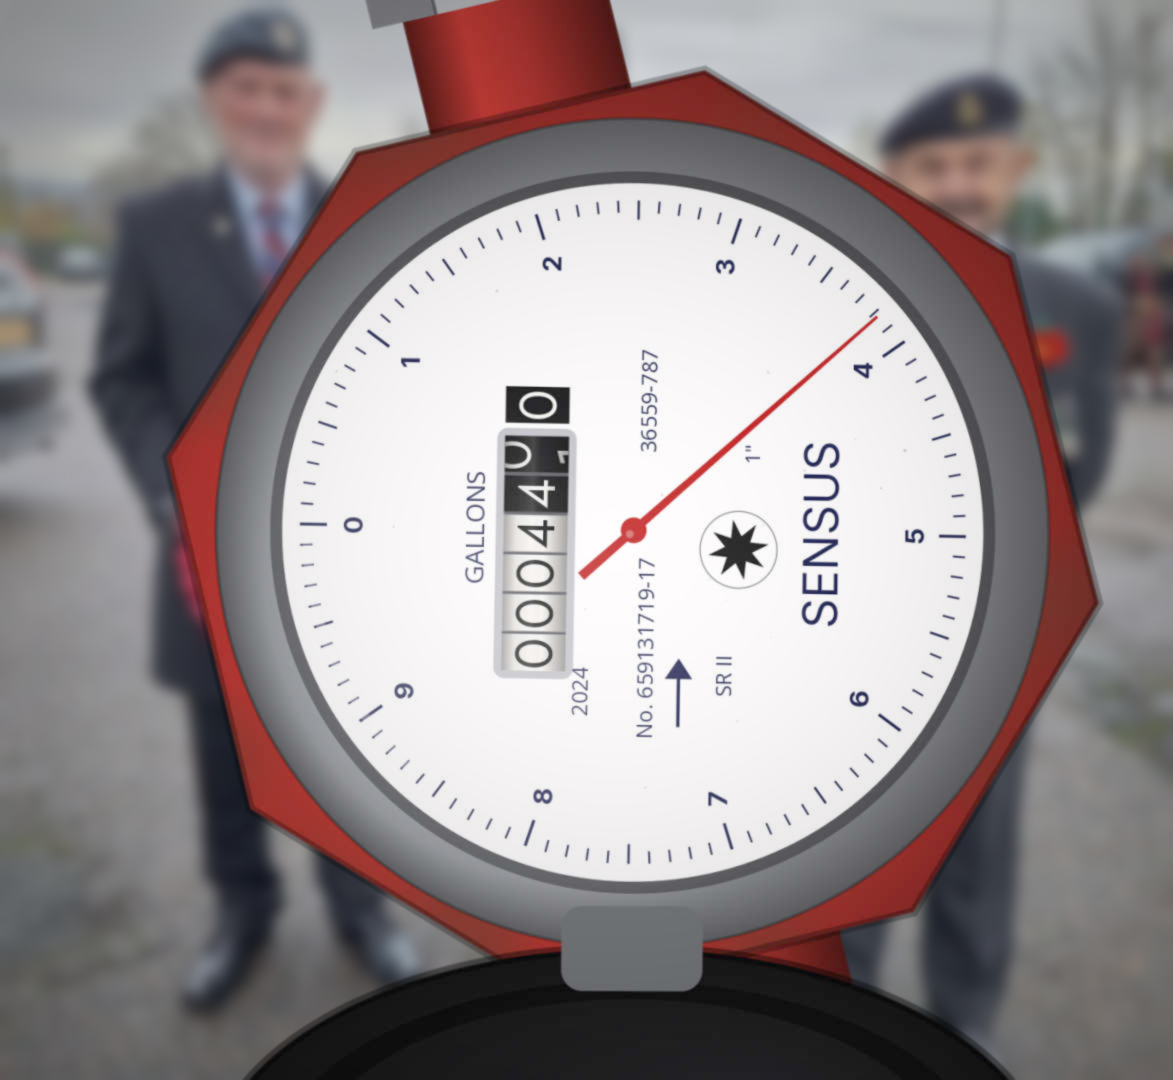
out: value=4403.8 unit=gal
